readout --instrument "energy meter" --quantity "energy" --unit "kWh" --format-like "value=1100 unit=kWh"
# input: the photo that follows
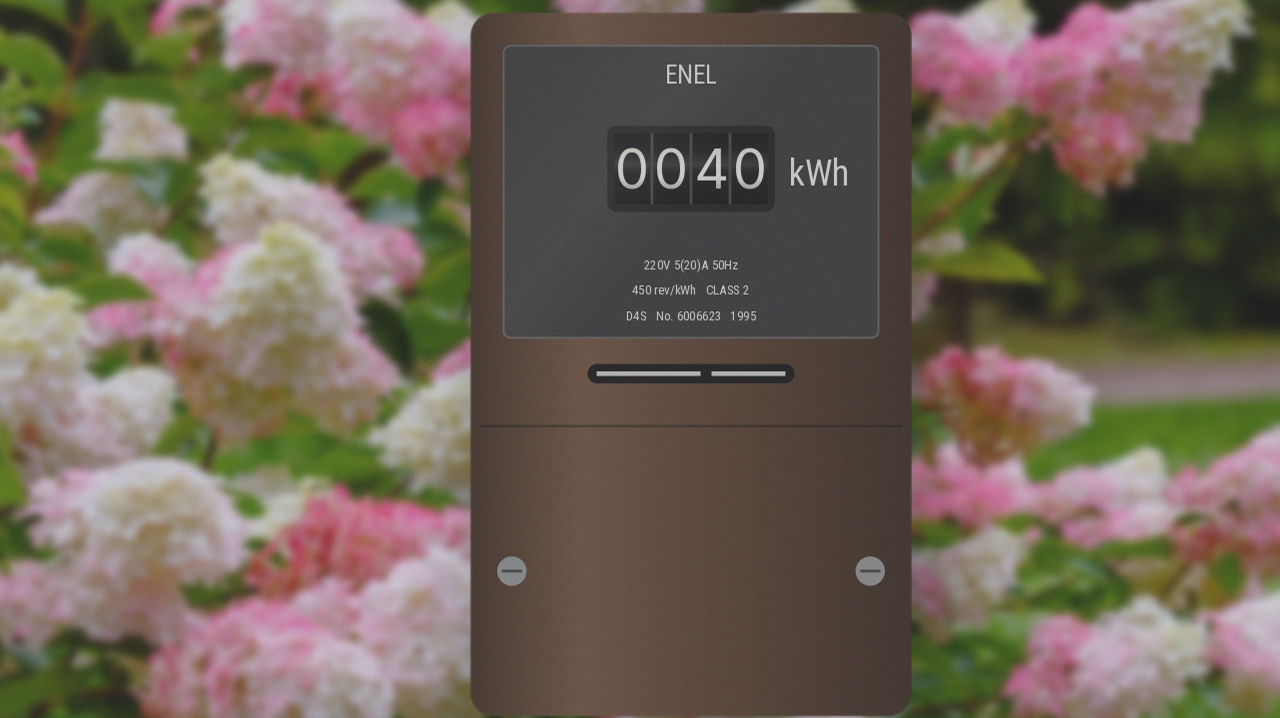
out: value=40 unit=kWh
